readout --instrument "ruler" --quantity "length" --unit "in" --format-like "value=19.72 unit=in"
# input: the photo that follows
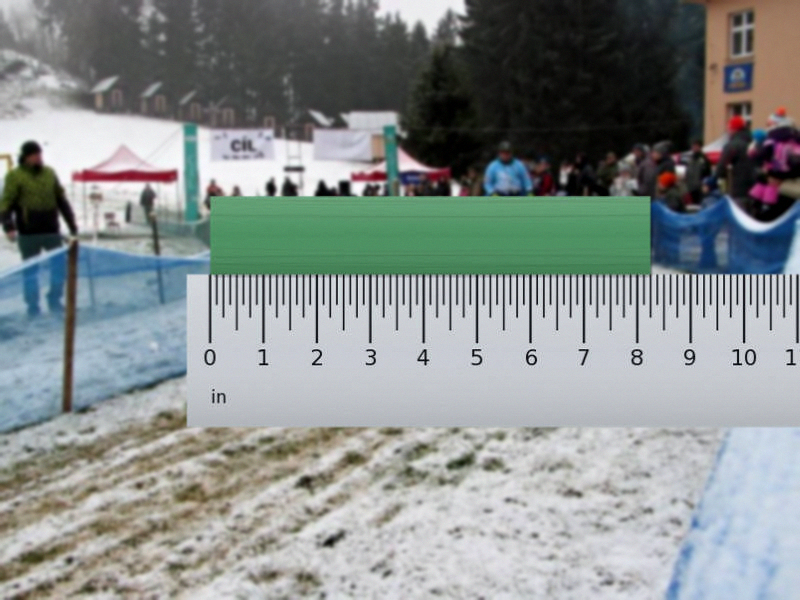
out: value=8.25 unit=in
